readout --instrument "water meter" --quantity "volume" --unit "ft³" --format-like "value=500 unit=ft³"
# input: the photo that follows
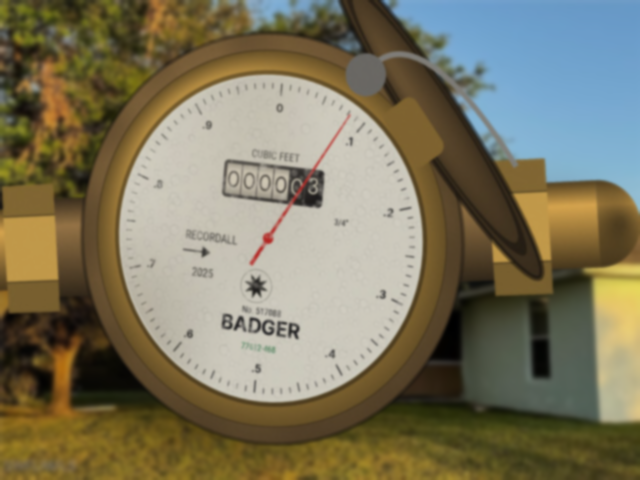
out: value=3.08 unit=ft³
